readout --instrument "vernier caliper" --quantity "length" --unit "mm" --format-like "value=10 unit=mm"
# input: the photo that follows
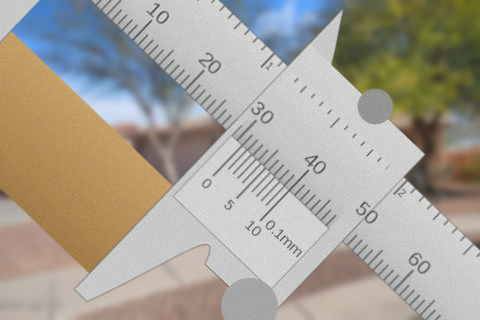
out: value=31.0 unit=mm
